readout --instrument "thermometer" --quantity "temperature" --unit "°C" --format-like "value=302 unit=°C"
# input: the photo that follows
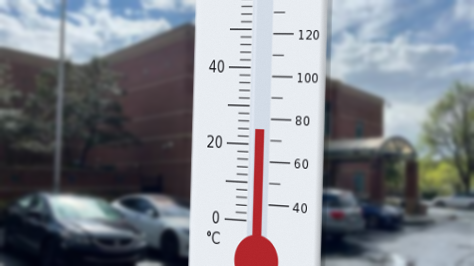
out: value=24 unit=°C
